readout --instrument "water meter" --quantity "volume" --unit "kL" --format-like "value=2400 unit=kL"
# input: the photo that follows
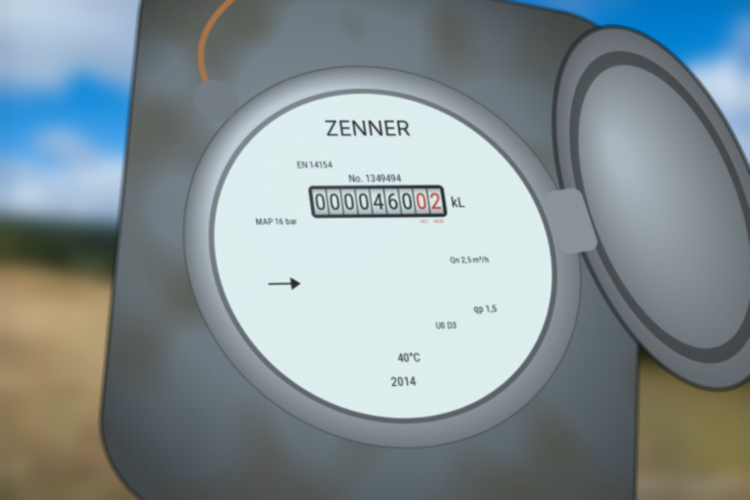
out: value=460.02 unit=kL
